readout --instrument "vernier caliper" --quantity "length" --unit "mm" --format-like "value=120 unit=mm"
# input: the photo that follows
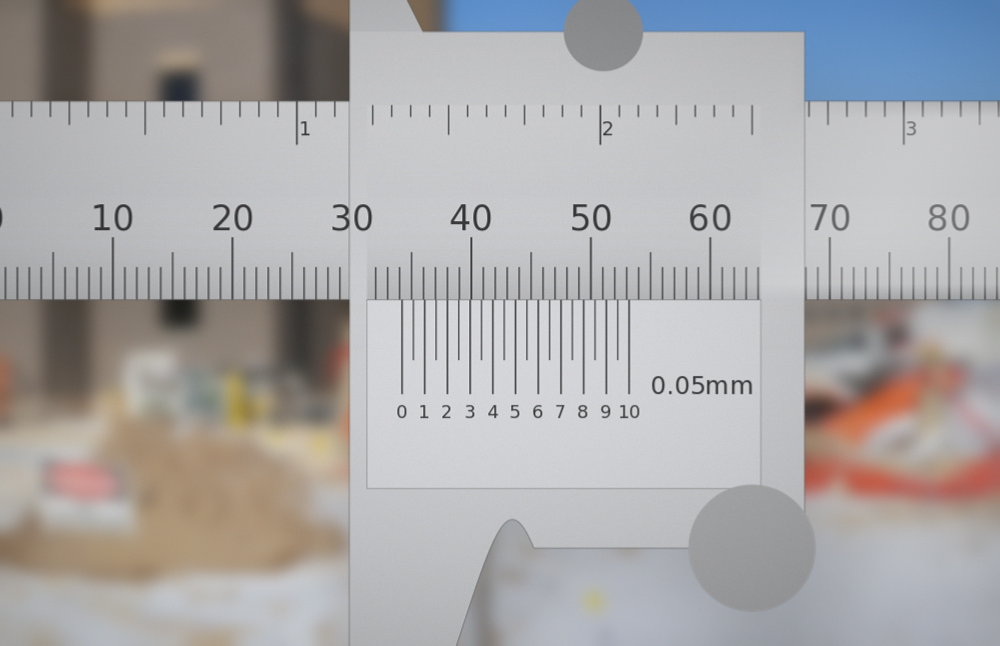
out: value=34.2 unit=mm
